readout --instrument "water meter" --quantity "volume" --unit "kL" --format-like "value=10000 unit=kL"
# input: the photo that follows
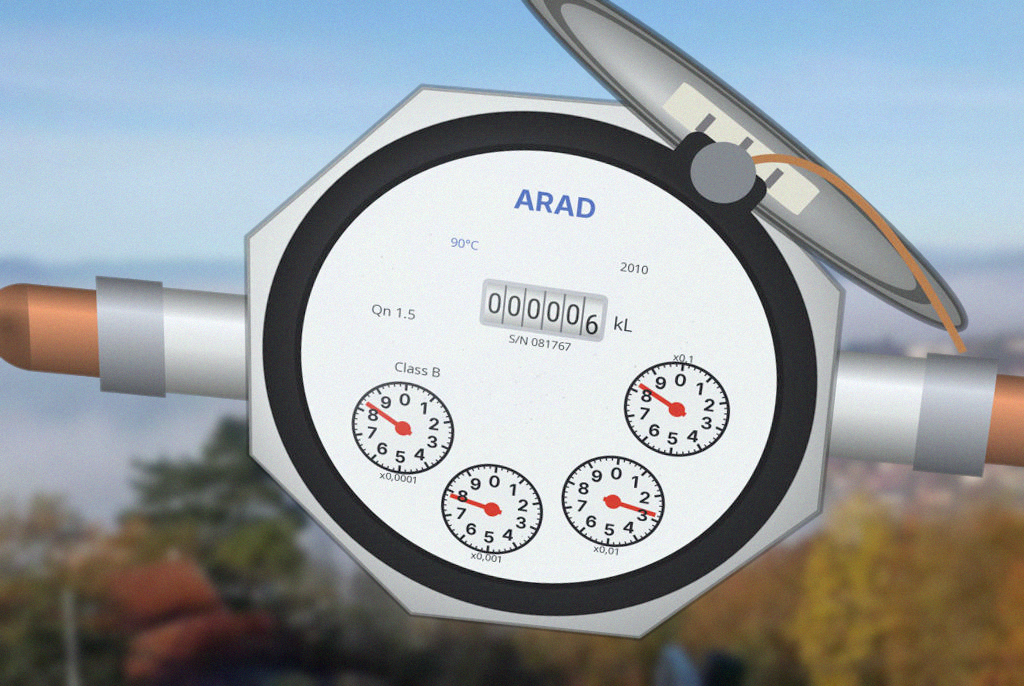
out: value=5.8278 unit=kL
